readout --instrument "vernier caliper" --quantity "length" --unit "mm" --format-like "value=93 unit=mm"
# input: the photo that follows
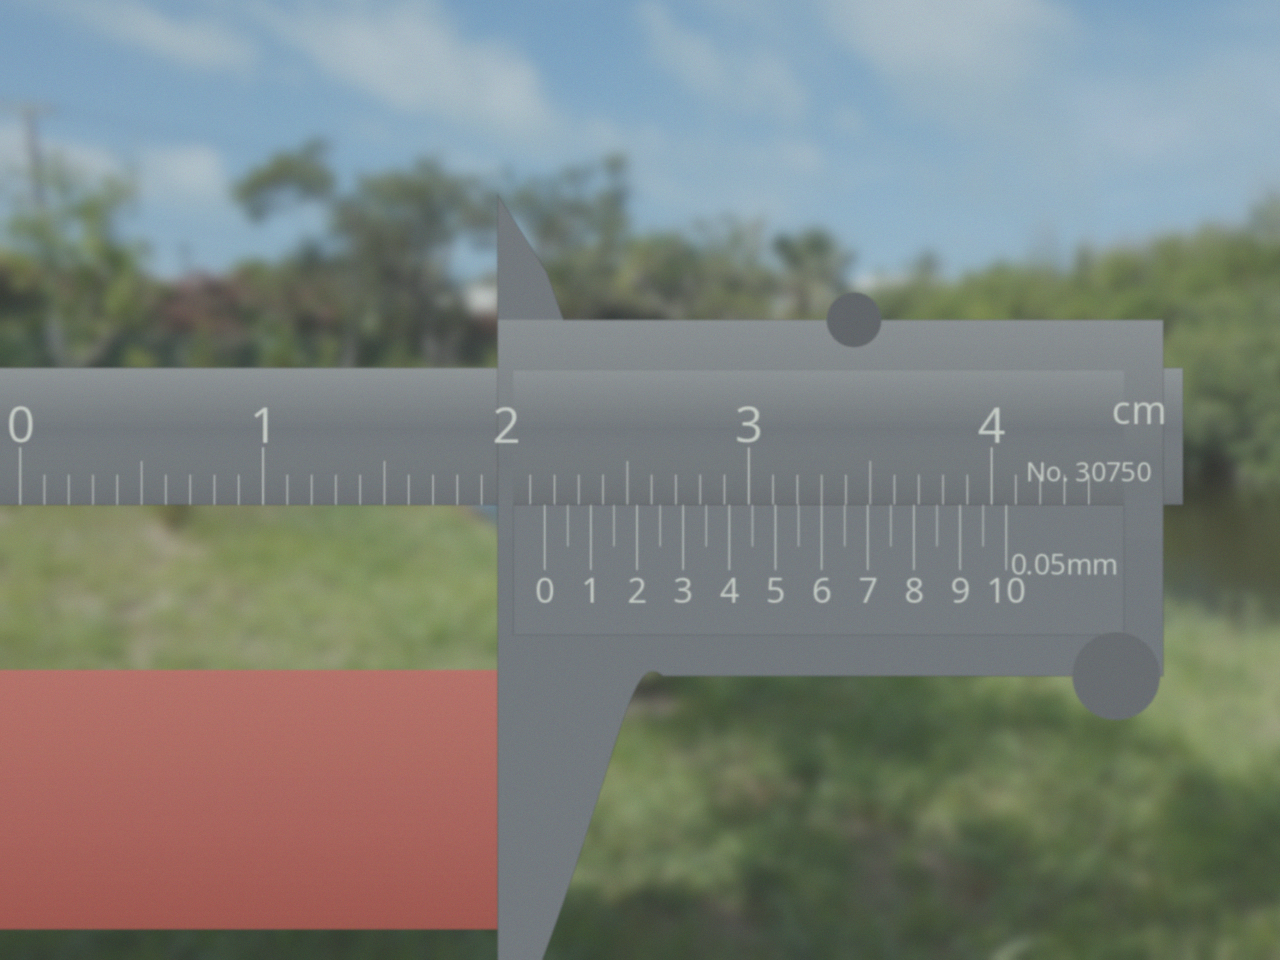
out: value=21.6 unit=mm
